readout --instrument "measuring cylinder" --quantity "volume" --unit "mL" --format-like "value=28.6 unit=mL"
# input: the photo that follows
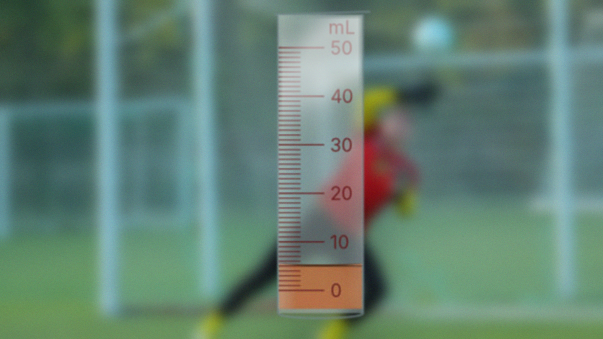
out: value=5 unit=mL
